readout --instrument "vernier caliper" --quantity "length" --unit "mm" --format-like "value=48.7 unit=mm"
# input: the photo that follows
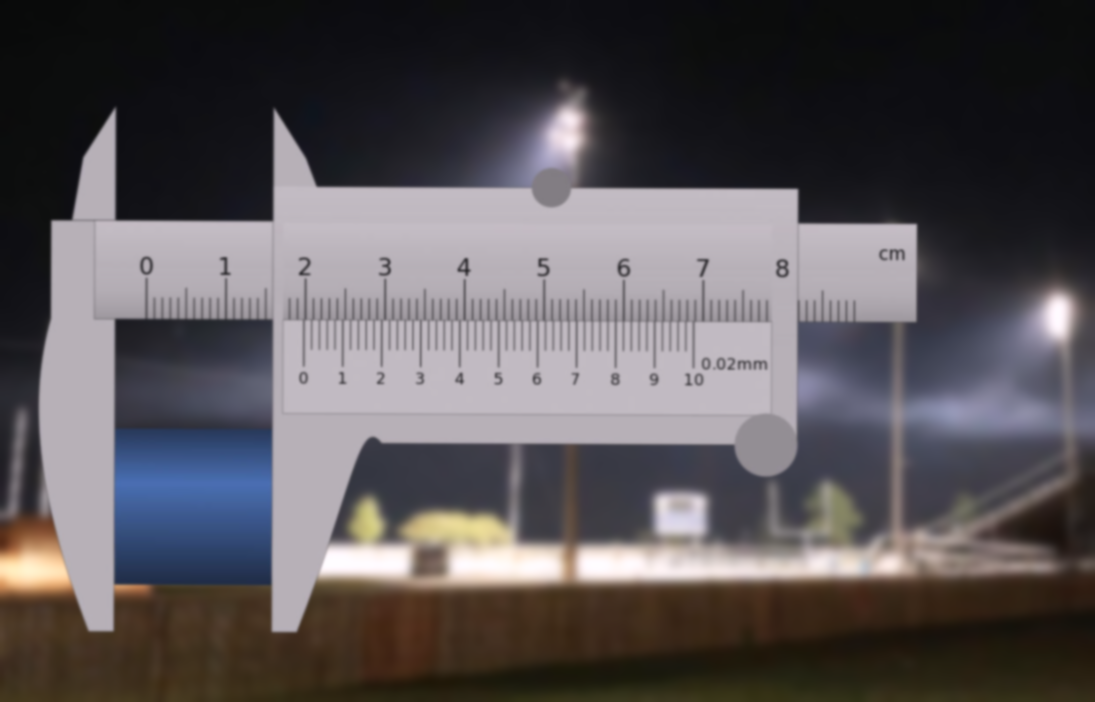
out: value=19.8 unit=mm
